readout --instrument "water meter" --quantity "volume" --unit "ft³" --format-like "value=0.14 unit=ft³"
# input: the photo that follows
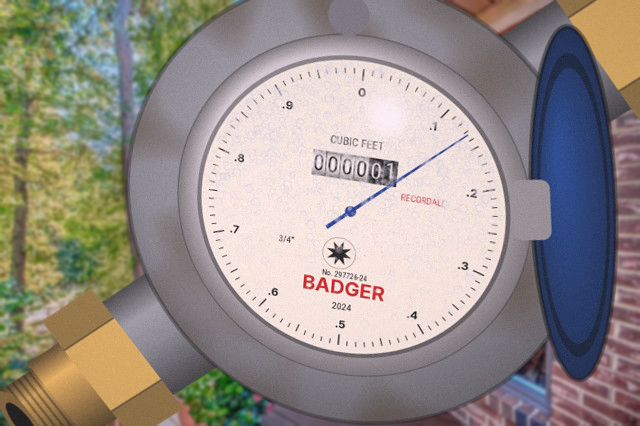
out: value=1.13 unit=ft³
